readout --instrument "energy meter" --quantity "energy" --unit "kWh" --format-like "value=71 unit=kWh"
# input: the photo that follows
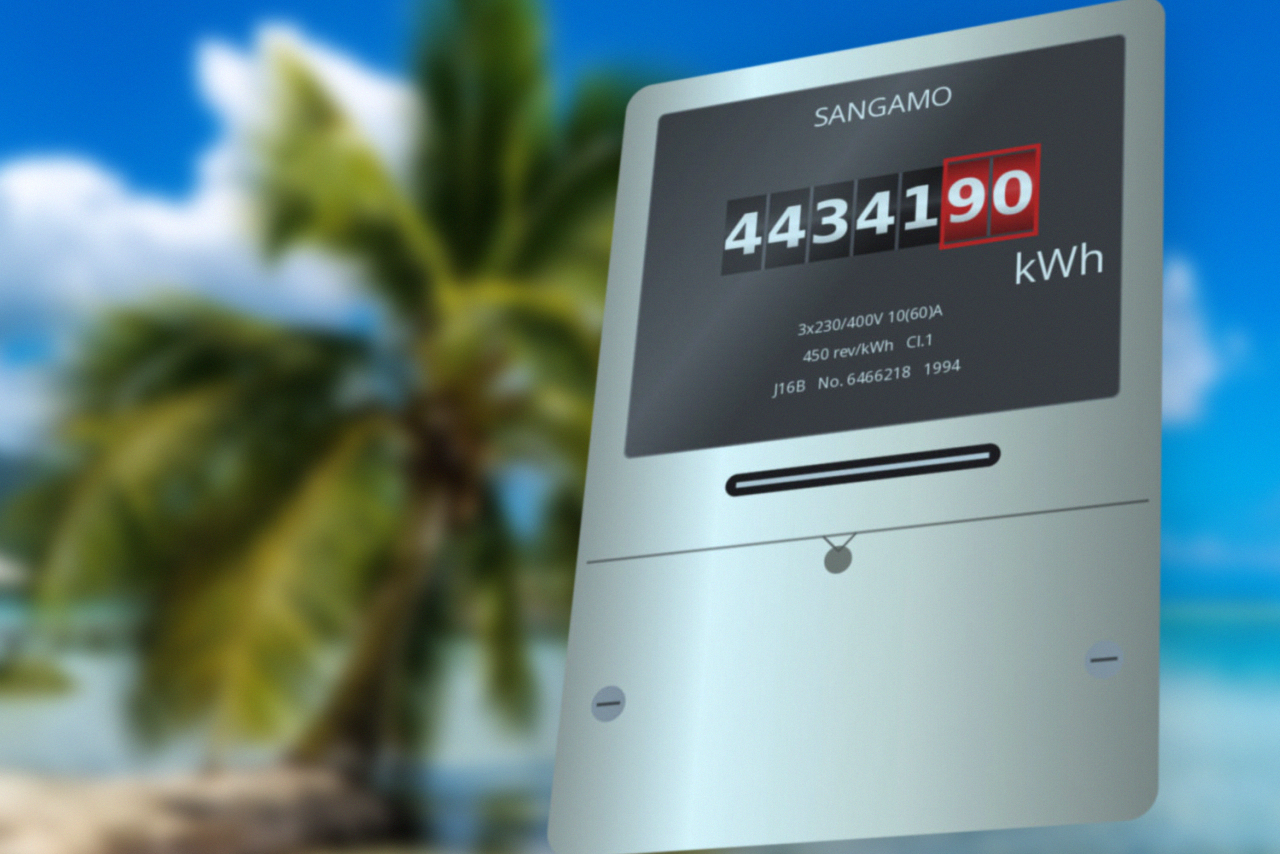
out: value=44341.90 unit=kWh
